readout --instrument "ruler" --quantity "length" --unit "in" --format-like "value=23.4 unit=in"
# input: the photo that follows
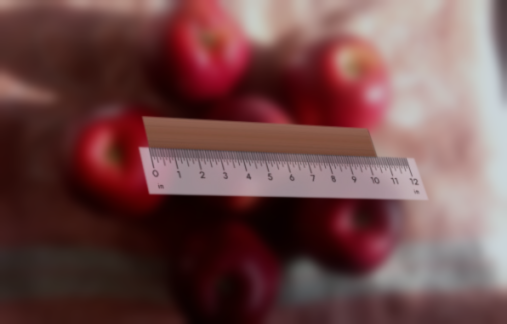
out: value=10.5 unit=in
